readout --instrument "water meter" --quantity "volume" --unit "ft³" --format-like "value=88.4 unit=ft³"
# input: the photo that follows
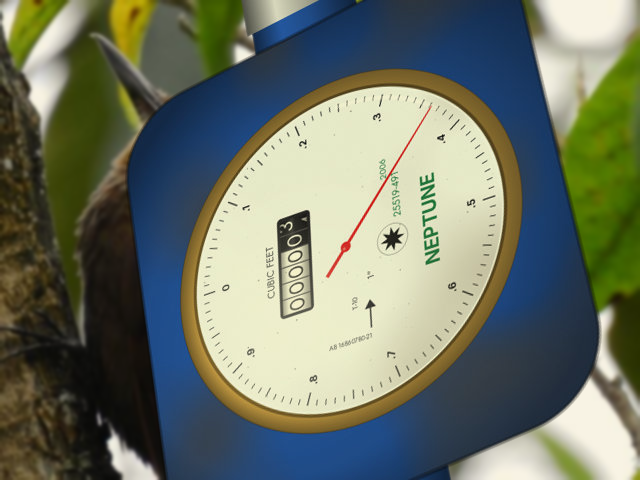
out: value=3.36 unit=ft³
